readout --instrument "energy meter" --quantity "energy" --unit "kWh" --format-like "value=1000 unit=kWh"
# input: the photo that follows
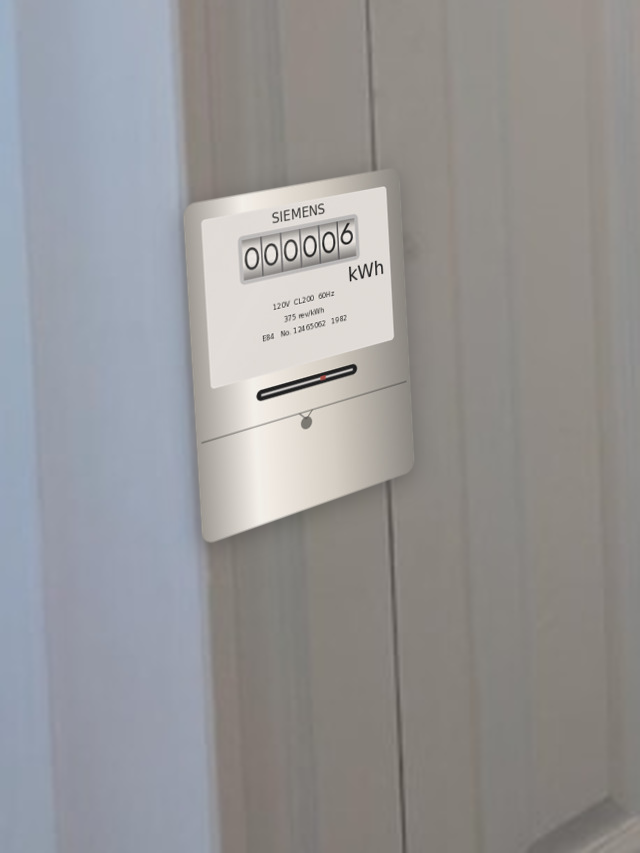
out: value=6 unit=kWh
